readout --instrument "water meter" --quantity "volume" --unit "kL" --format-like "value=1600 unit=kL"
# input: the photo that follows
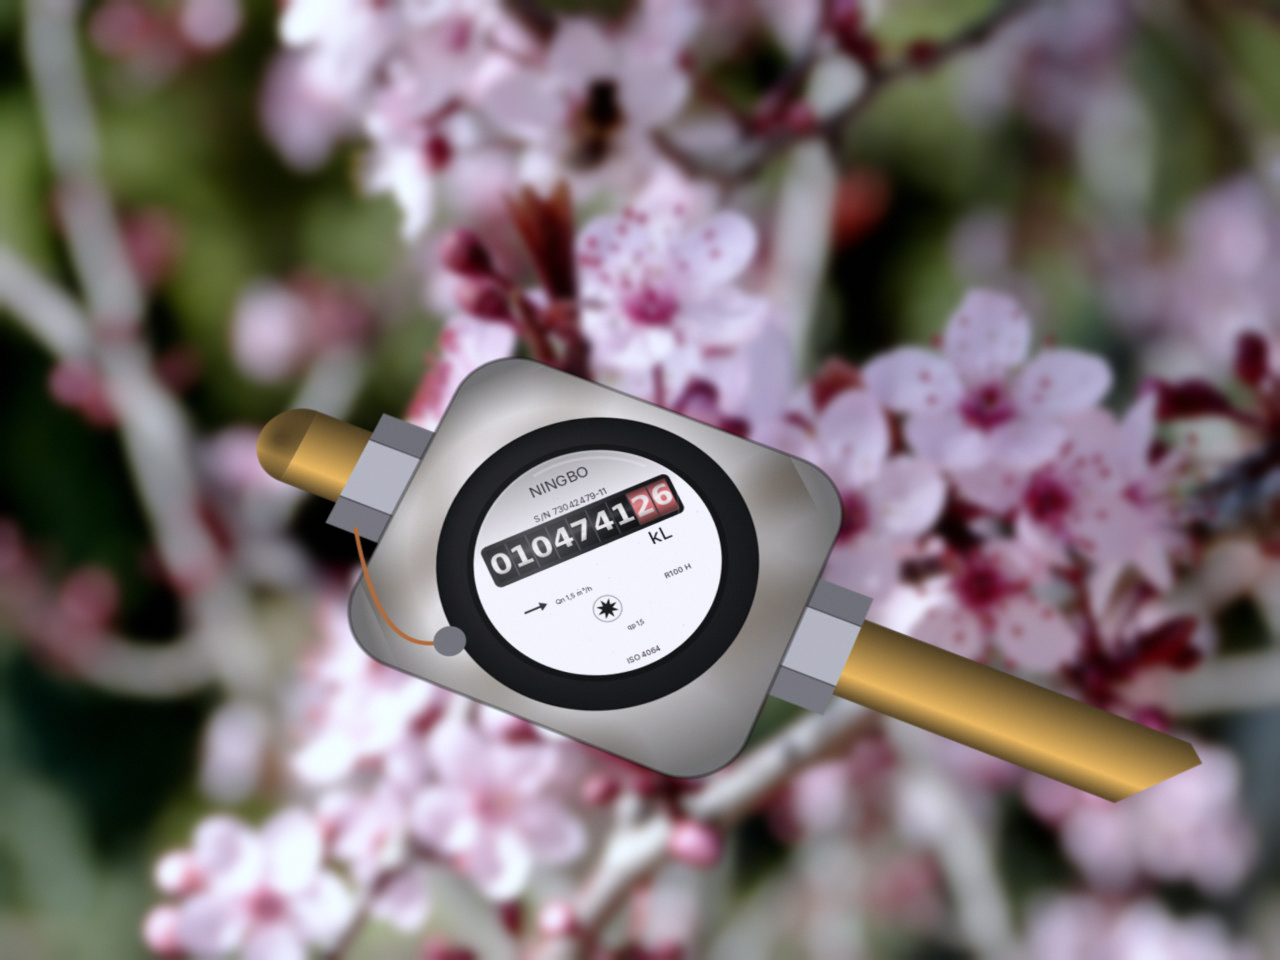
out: value=104741.26 unit=kL
